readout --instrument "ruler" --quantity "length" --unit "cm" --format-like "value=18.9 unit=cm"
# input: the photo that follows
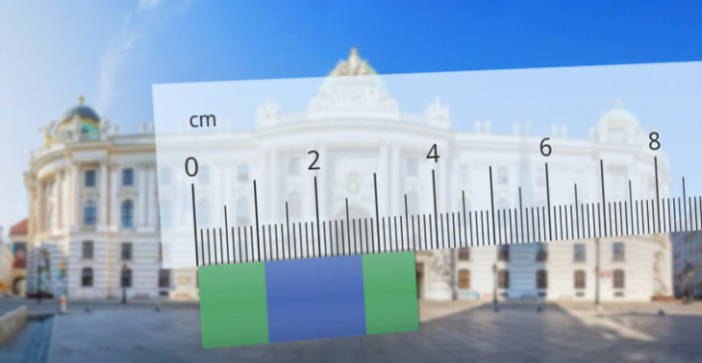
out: value=3.6 unit=cm
